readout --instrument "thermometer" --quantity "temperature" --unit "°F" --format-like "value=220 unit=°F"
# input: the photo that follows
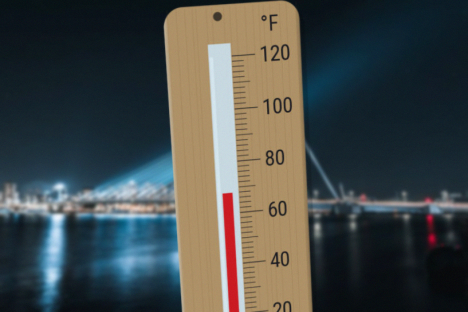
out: value=68 unit=°F
